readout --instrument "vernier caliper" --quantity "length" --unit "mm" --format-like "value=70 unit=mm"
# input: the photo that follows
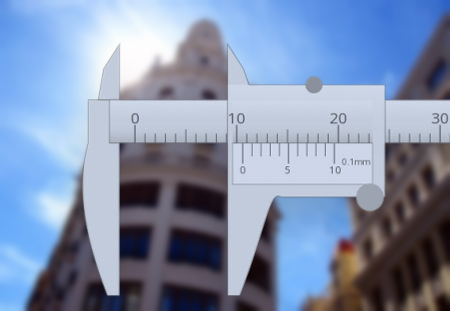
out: value=10.6 unit=mm
